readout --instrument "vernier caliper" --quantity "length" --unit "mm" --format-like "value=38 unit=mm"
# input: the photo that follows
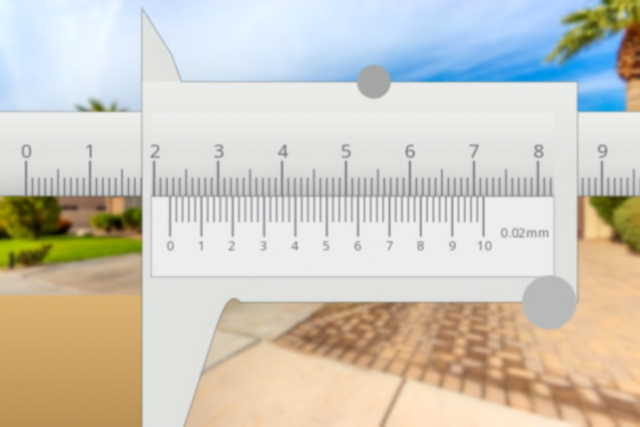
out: value=22.5 unit=mm
